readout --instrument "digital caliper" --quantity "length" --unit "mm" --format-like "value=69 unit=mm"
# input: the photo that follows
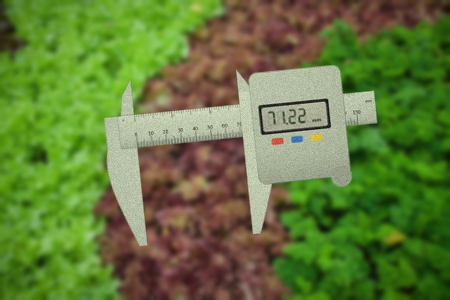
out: value=71.22 unit=mm
